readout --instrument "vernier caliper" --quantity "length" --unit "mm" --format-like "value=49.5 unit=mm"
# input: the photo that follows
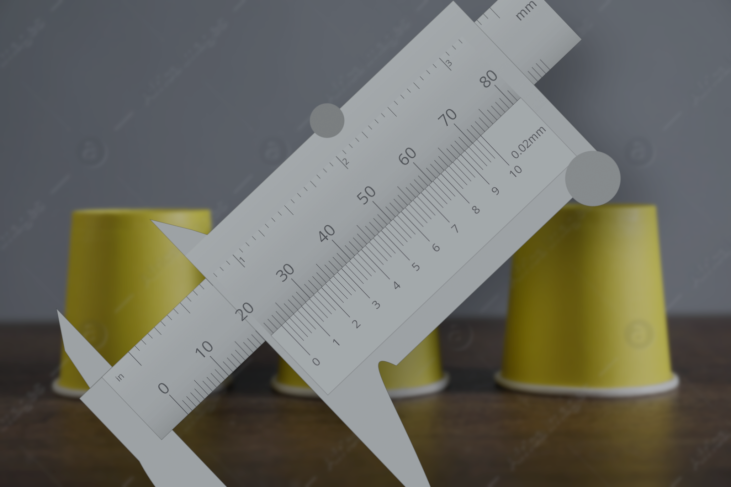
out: value=23.0 unit=mm
